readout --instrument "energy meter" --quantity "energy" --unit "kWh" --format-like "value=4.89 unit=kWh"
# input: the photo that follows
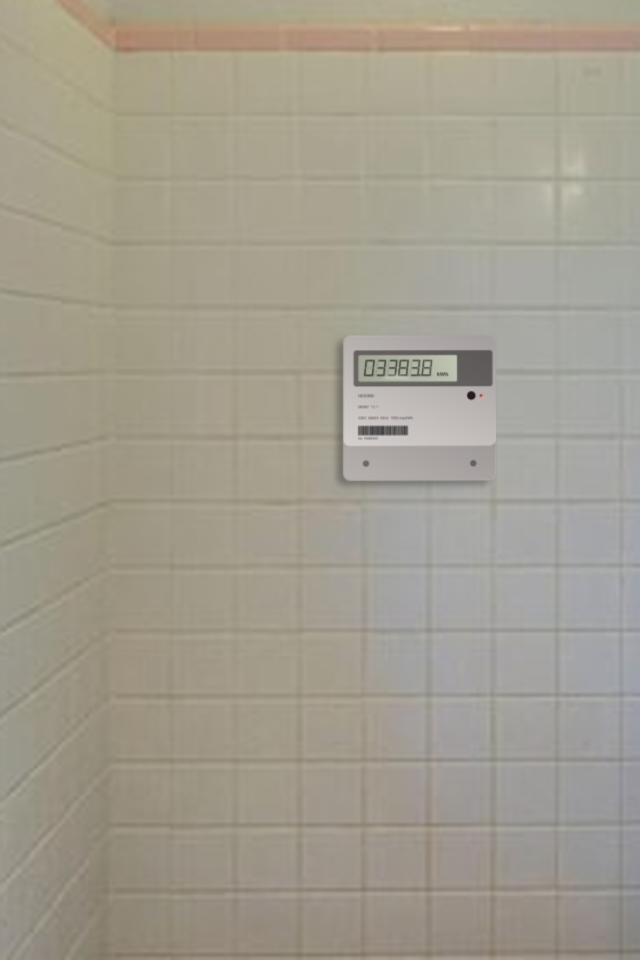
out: value=3383.8 unit=kWh
